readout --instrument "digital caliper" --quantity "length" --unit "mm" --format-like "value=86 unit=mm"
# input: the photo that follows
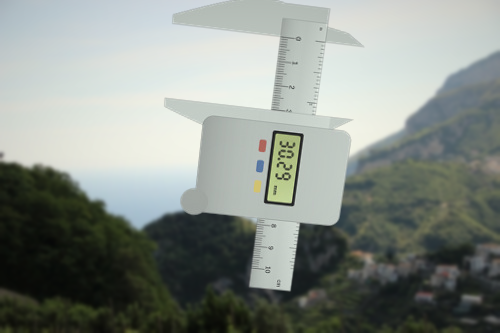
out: value=30.29 unit=mm
